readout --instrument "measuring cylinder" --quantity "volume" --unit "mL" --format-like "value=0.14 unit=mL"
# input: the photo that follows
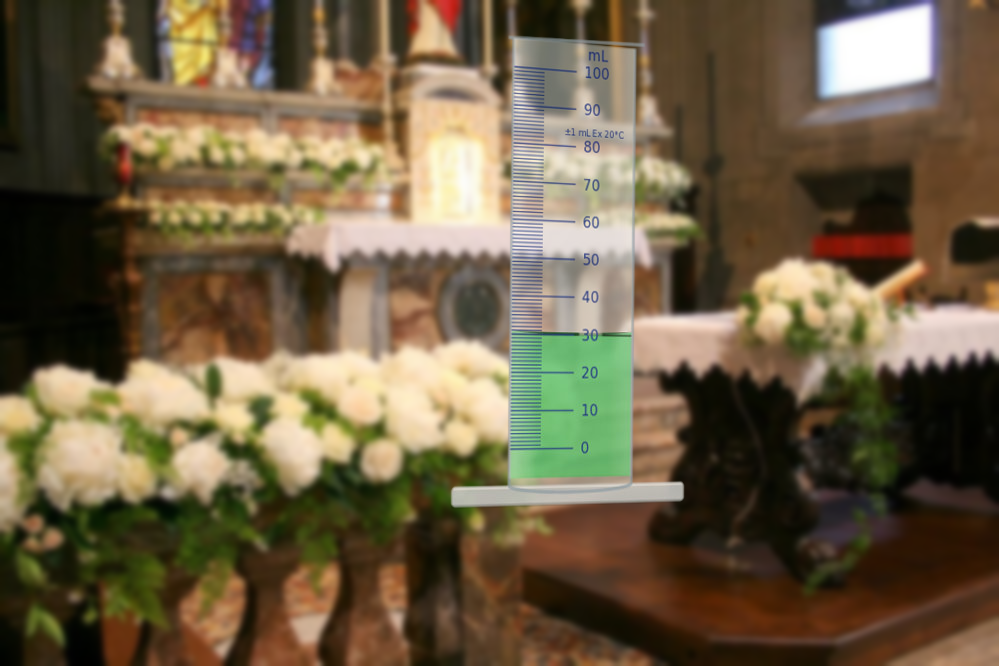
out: value=30 unit=mL
